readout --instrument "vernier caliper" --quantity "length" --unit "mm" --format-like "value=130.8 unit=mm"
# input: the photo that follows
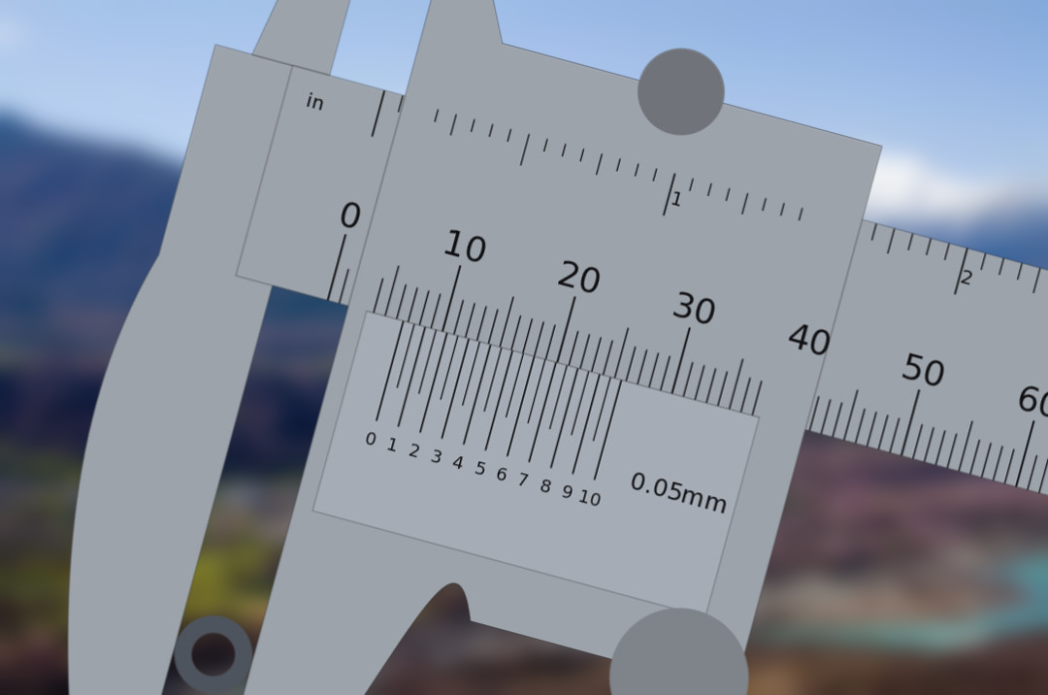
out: value=6.6 unit=mm
